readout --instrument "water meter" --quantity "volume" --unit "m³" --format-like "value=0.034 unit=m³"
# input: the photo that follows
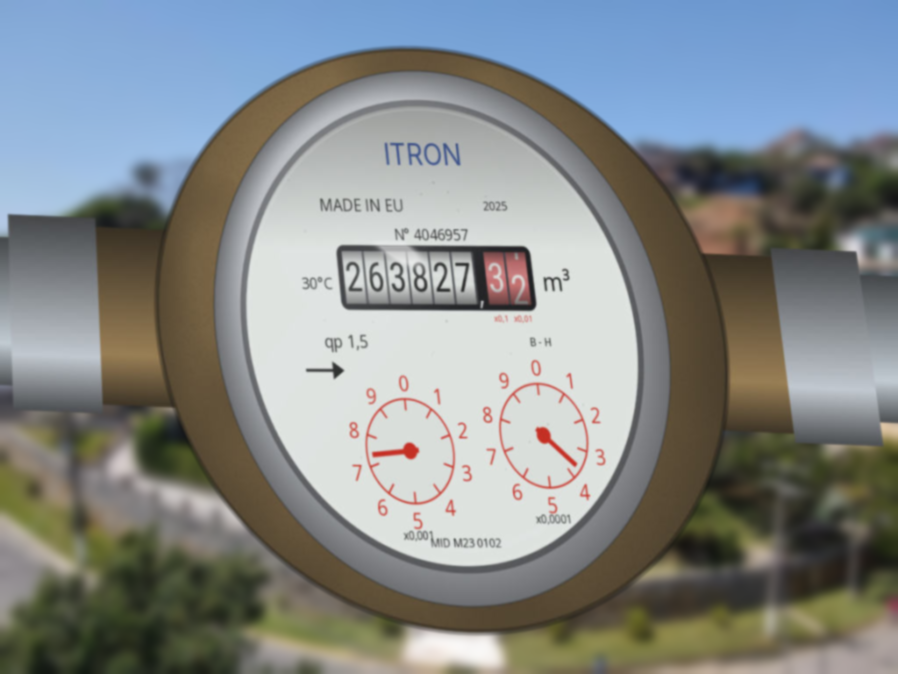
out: value=263827.3173 unit=m³
